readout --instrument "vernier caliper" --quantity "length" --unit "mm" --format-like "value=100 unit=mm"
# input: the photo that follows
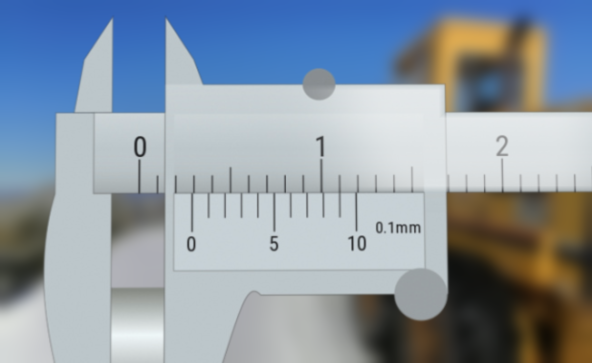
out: value=2.9 unit=mm
